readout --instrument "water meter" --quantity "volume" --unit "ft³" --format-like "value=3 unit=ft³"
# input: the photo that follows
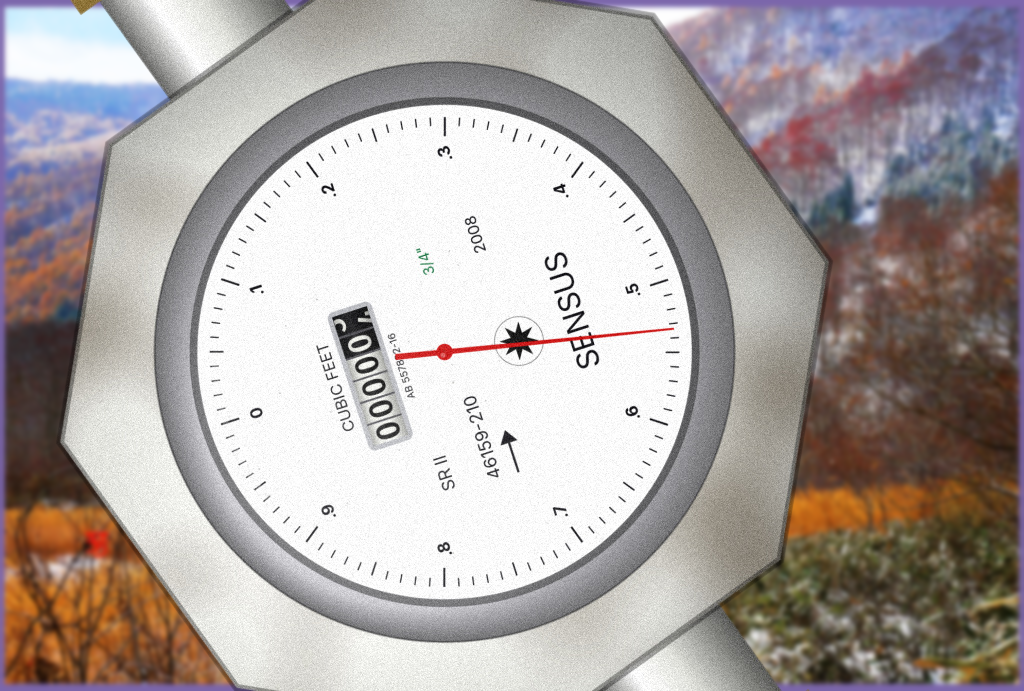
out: value=3.53 unit=ft³
